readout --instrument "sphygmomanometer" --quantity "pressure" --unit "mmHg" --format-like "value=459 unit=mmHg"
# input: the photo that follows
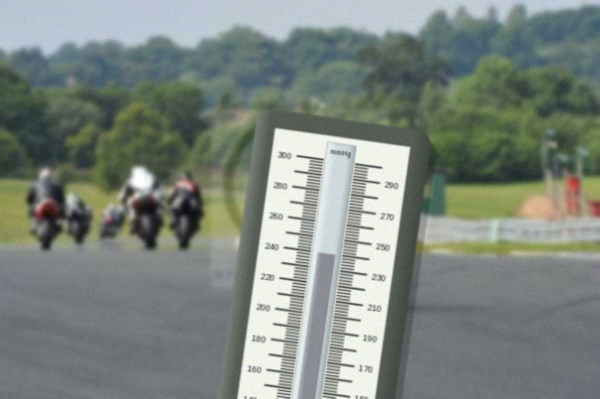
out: value=240 unit=mmHg
